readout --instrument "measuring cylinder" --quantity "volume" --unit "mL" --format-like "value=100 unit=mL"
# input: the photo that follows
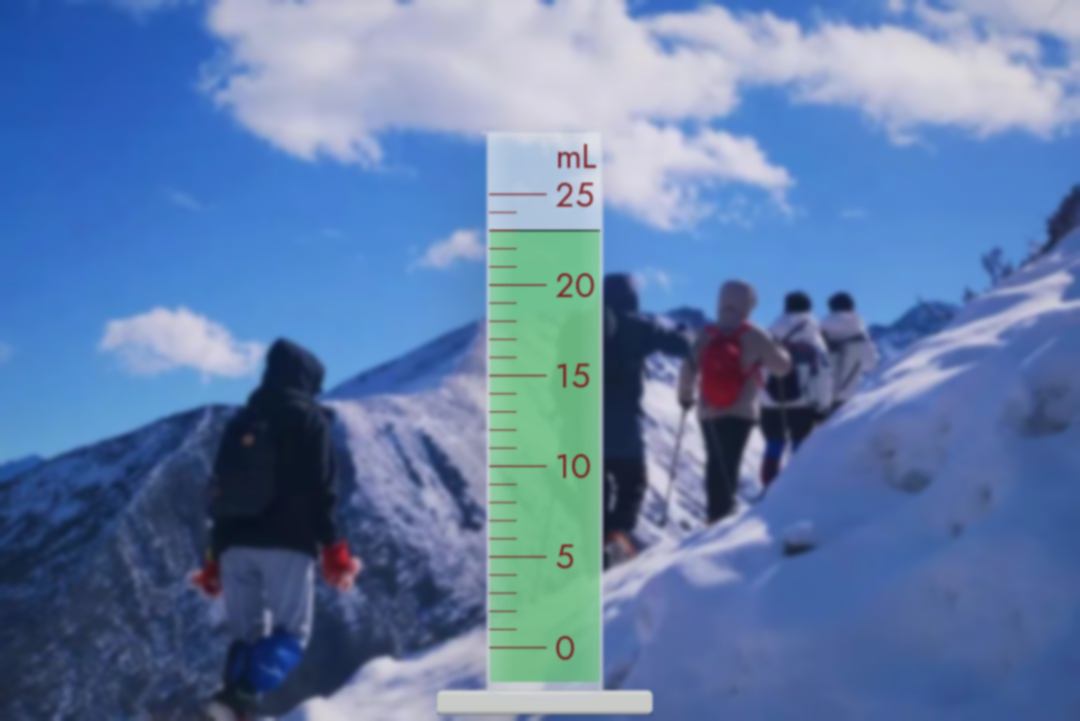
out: value=23 unit=mL
